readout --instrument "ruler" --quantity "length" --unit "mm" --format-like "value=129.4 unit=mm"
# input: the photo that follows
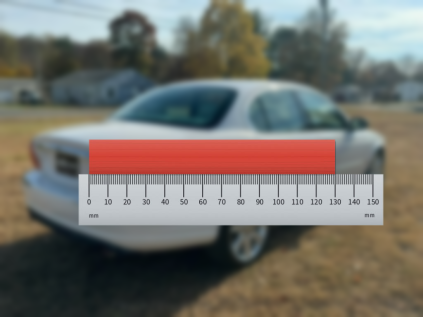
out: value=130 unit=mm
